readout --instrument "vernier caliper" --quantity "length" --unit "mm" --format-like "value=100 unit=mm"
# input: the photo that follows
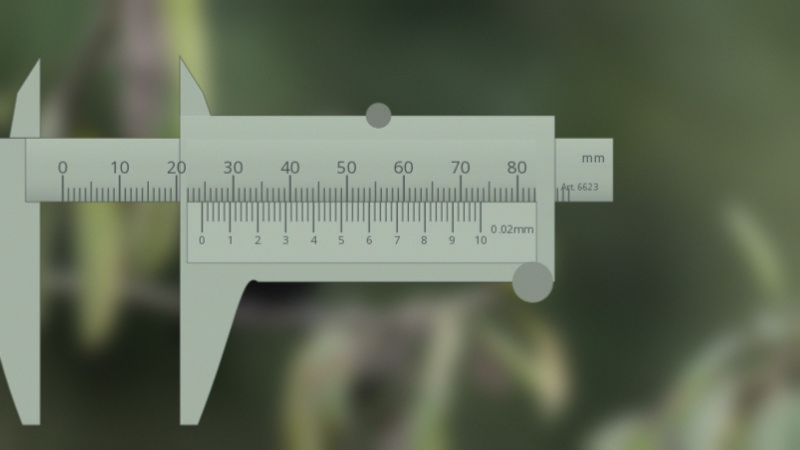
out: value=24.5 unit=mm
